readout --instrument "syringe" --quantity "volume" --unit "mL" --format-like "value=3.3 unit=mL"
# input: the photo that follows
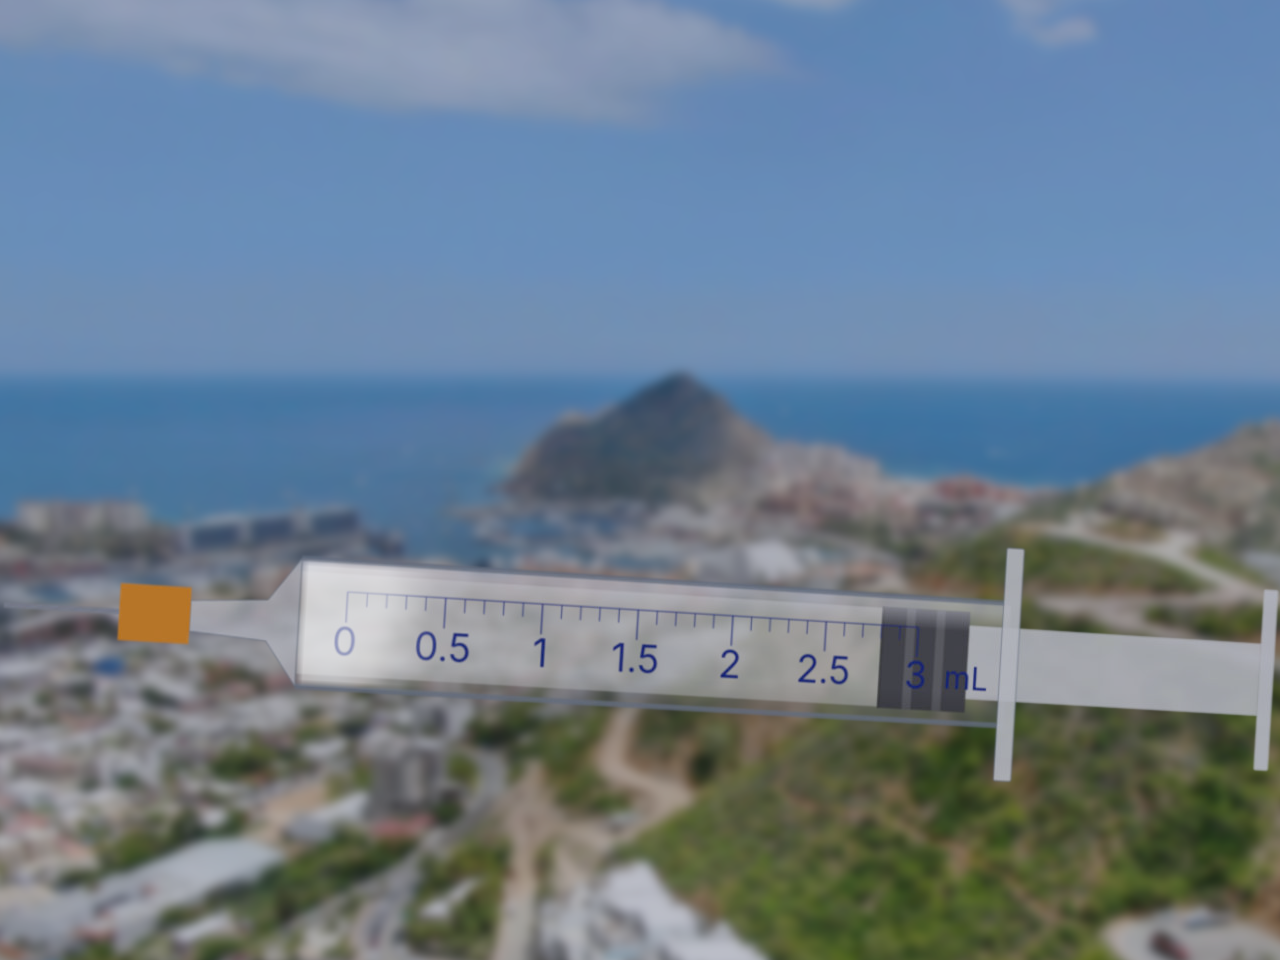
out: value=2.8 unit=mL
